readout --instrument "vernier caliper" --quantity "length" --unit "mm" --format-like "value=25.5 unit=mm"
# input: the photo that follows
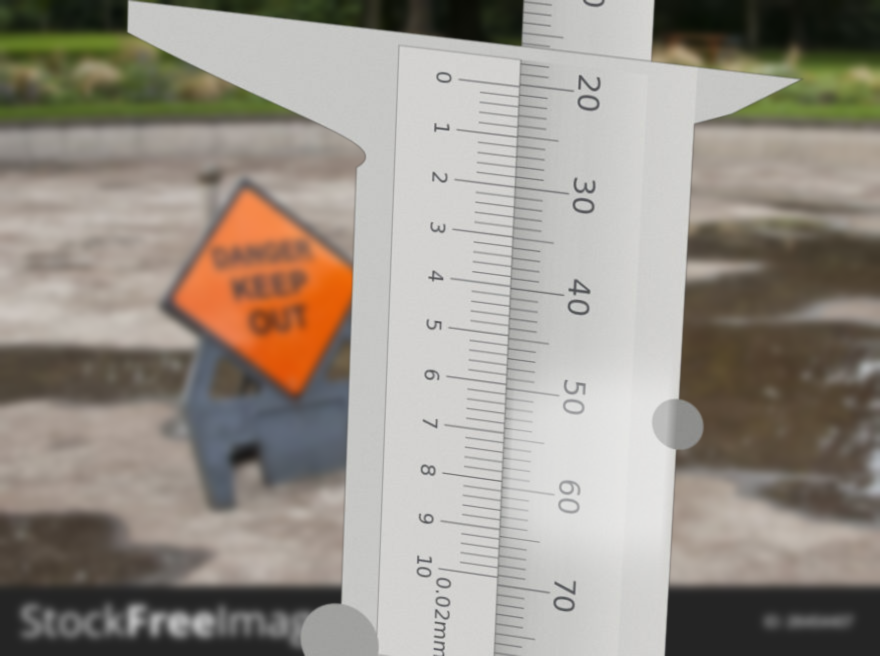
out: value=20.2 unit=mm
